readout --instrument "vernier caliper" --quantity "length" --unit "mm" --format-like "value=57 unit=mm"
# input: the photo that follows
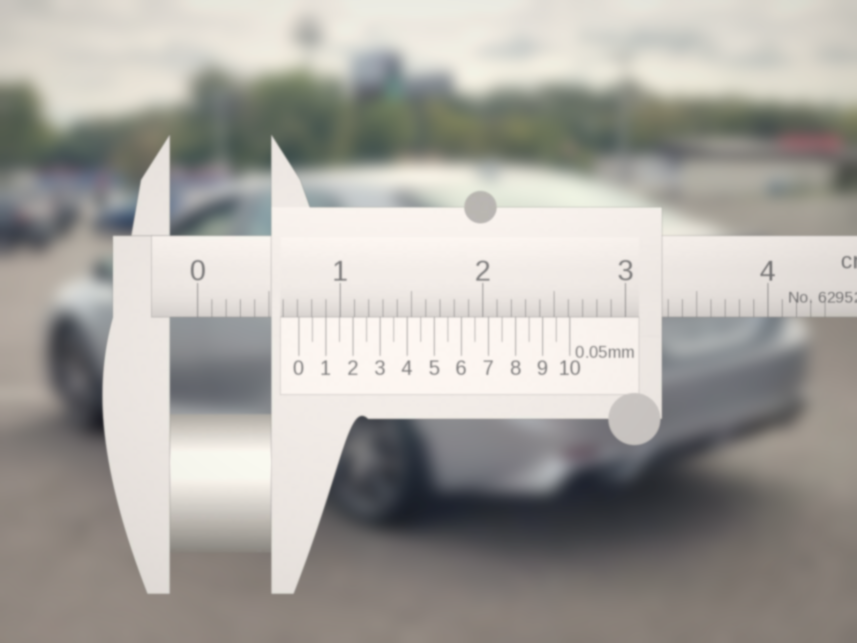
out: value=7.1 unit=mm
